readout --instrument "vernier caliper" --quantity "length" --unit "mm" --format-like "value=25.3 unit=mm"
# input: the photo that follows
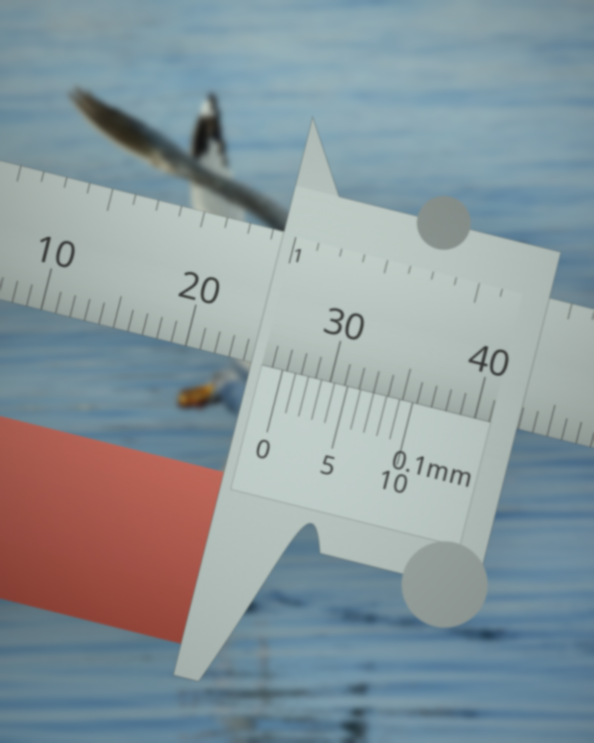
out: value=26.7 unit=mm
